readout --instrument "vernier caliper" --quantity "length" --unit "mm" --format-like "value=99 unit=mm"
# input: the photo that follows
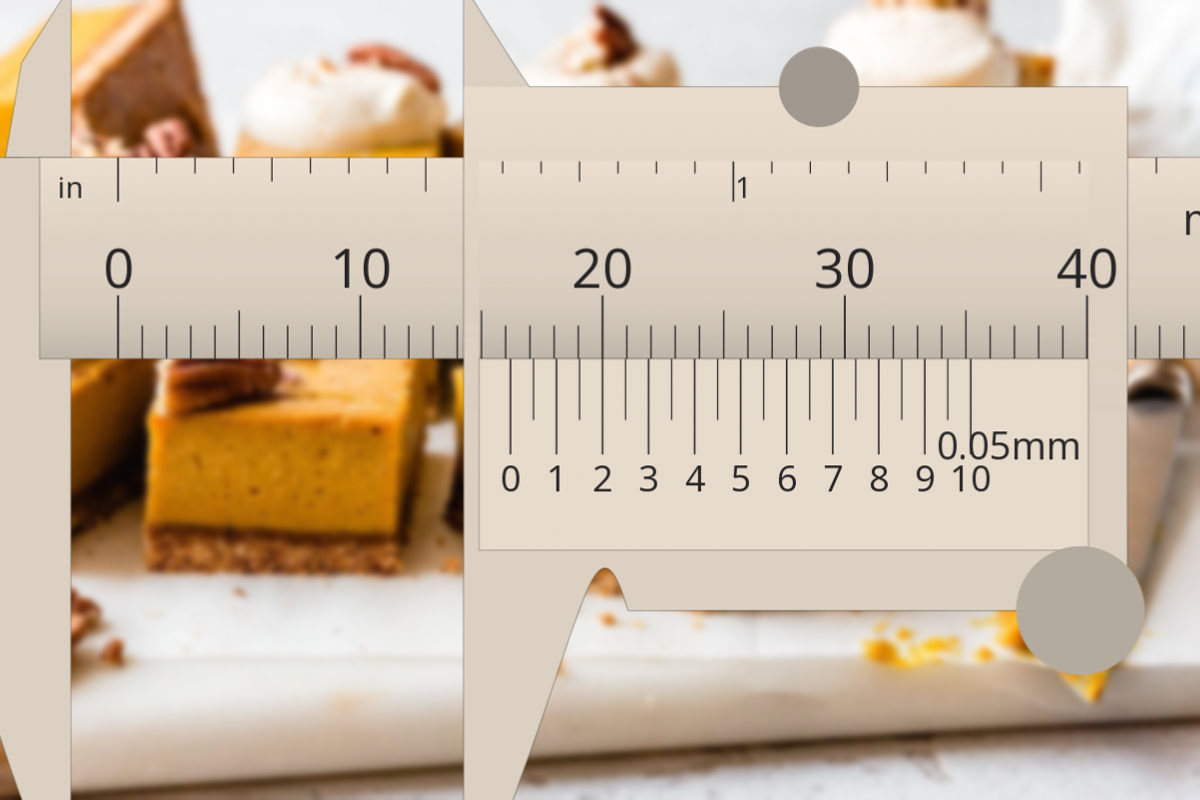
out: value=16.20 unit=mm
